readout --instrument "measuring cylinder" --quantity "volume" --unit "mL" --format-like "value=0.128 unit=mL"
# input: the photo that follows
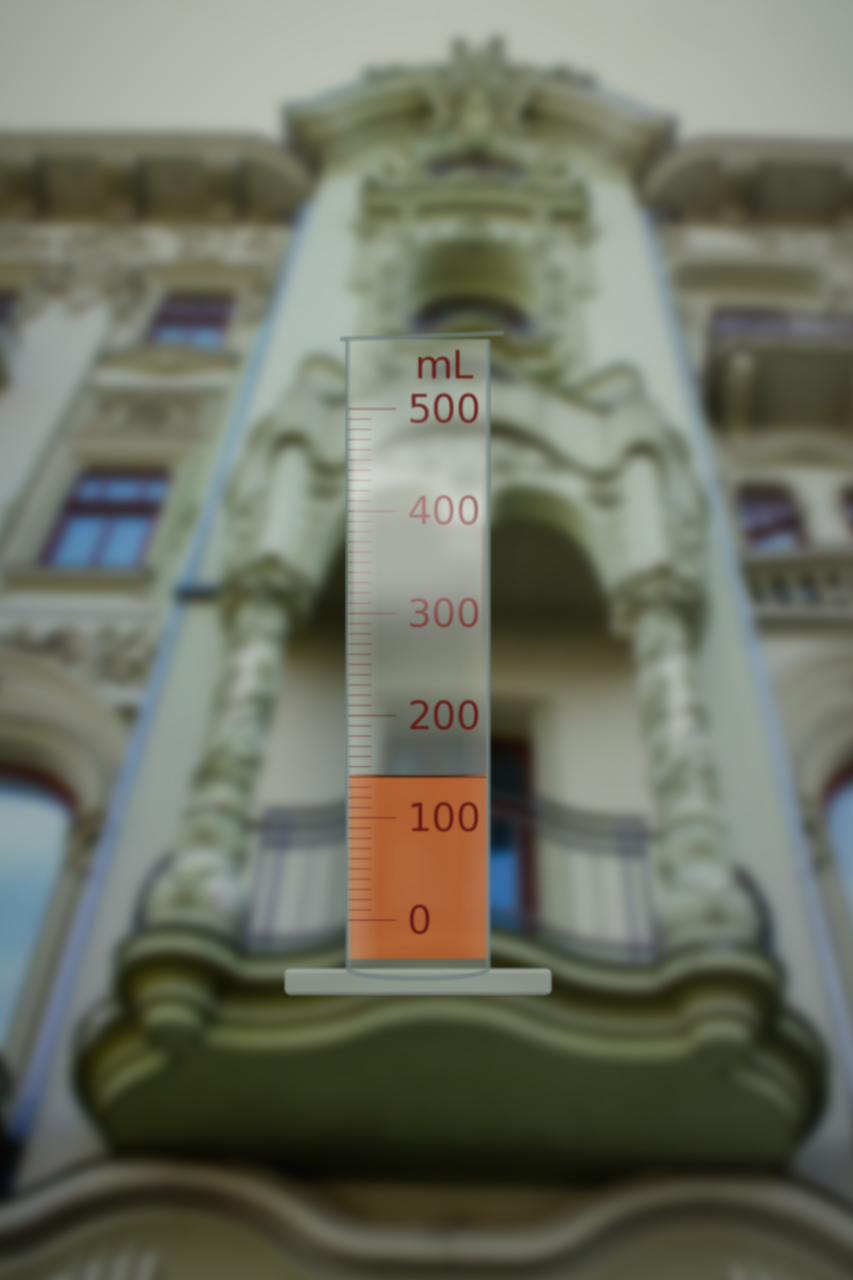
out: value=140 unit=mL
